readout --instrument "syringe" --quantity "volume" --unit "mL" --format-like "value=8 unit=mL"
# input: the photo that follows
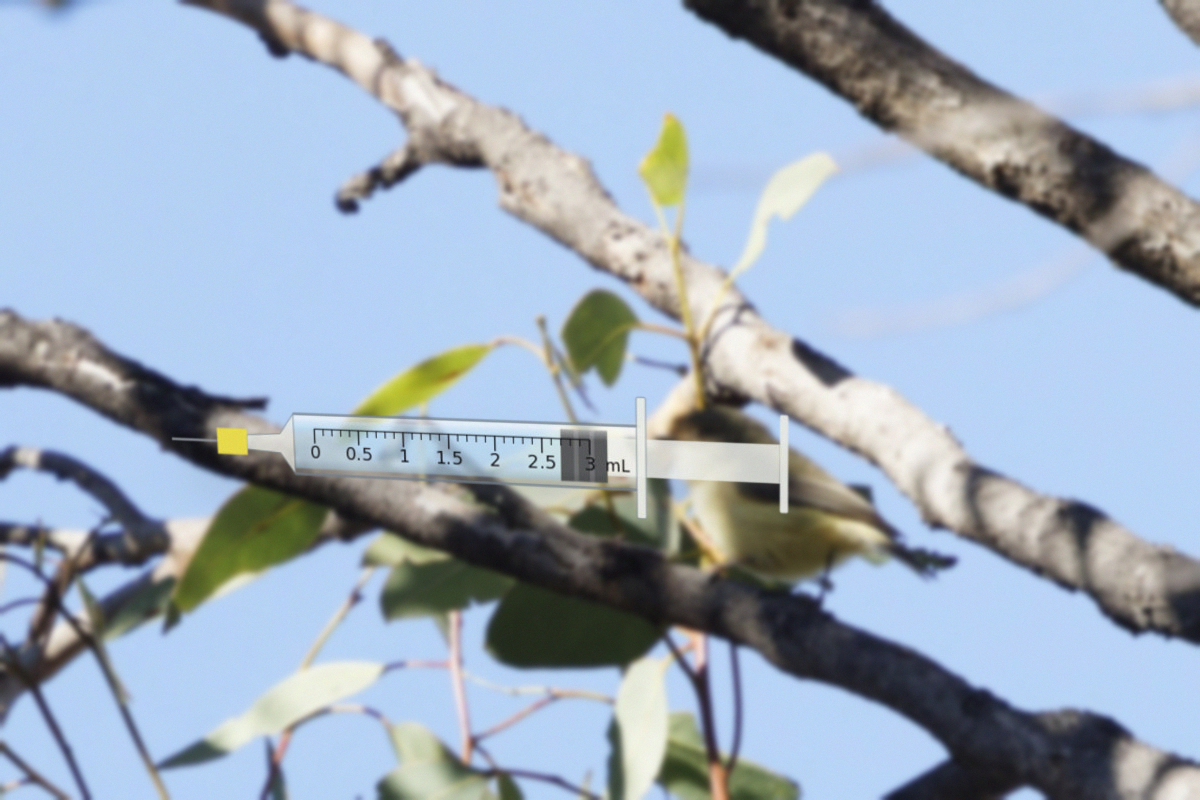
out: value=2.7 unit=mL
